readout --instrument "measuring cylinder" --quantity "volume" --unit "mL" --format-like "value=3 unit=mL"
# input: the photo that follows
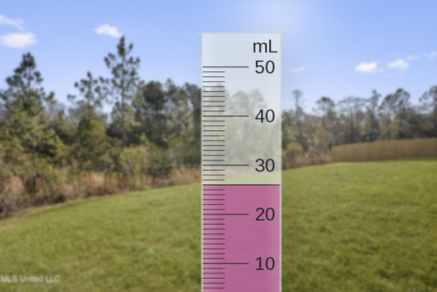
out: value=26 unit=mL
